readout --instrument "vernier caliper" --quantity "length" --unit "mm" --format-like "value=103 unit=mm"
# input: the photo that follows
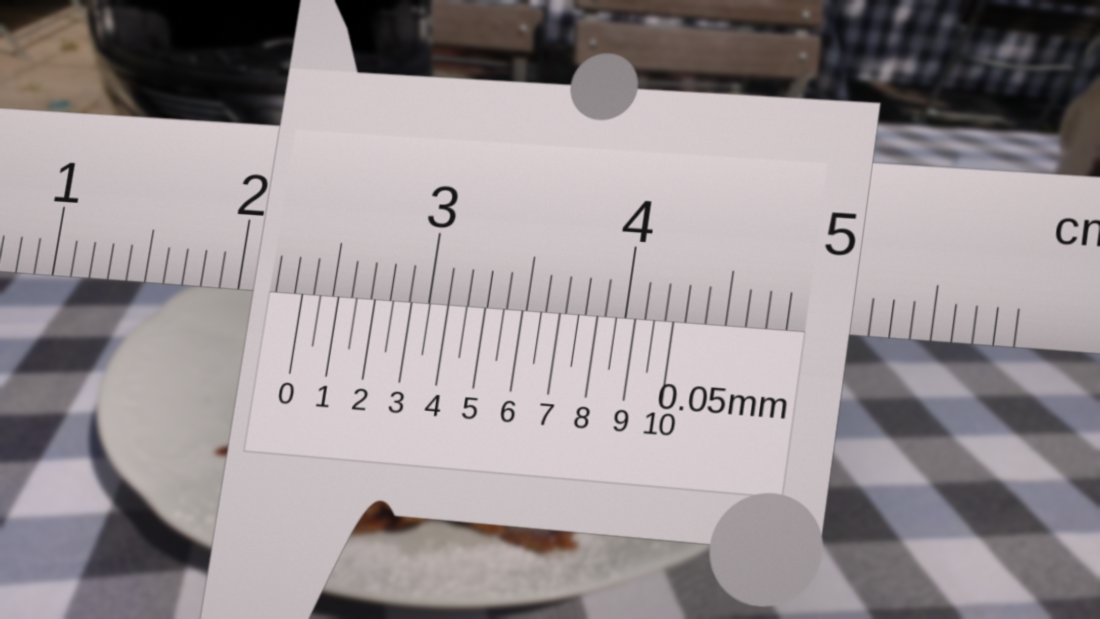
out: value=23.4 unit=mm
